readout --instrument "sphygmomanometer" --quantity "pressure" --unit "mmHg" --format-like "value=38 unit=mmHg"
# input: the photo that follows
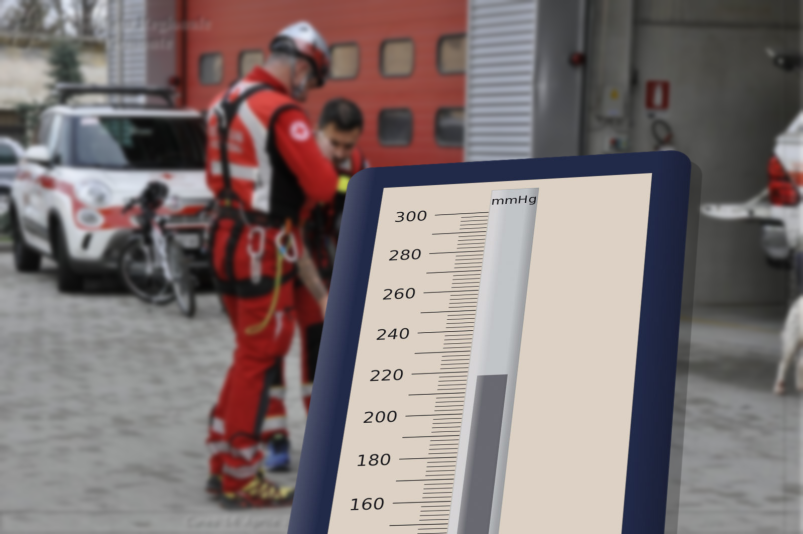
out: value=218 unit=mmHg
